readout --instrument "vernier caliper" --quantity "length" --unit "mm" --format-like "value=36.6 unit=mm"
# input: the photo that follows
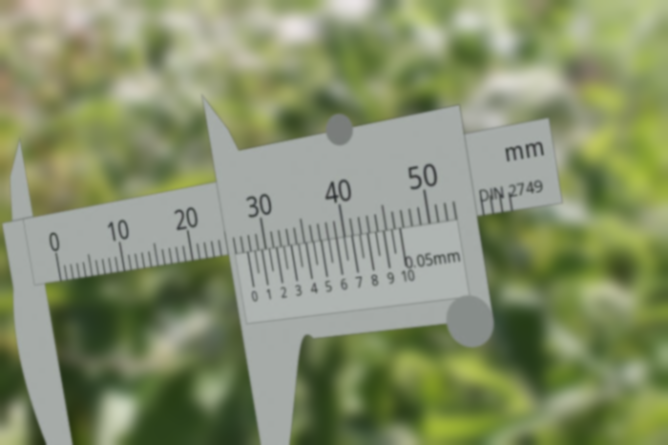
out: value=27.6 unit=mm
